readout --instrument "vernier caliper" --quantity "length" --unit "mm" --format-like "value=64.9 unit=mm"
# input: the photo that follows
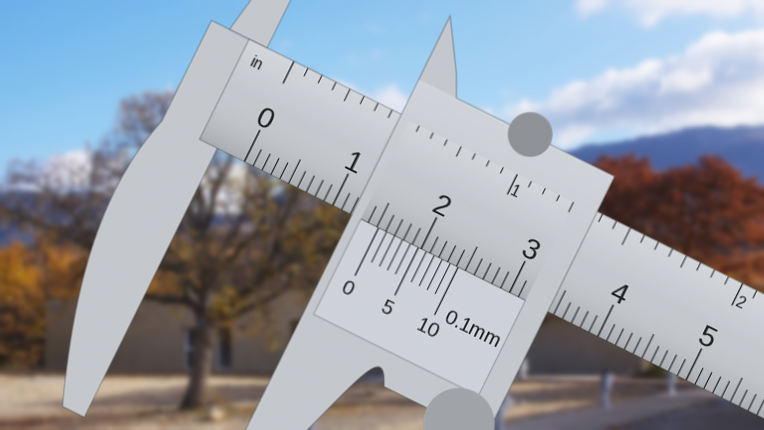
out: value=15.2 unit=mm
